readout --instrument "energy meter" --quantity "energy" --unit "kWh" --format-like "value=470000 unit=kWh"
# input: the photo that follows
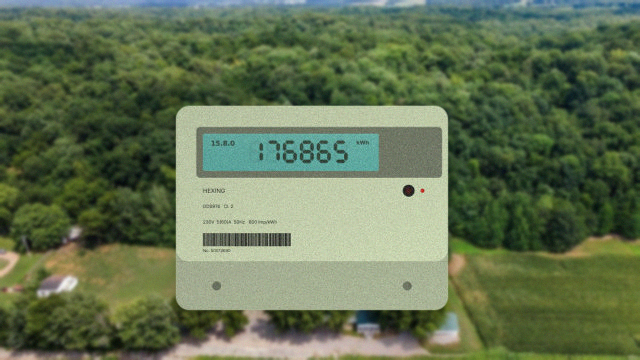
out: value=176865 unit=kWh
